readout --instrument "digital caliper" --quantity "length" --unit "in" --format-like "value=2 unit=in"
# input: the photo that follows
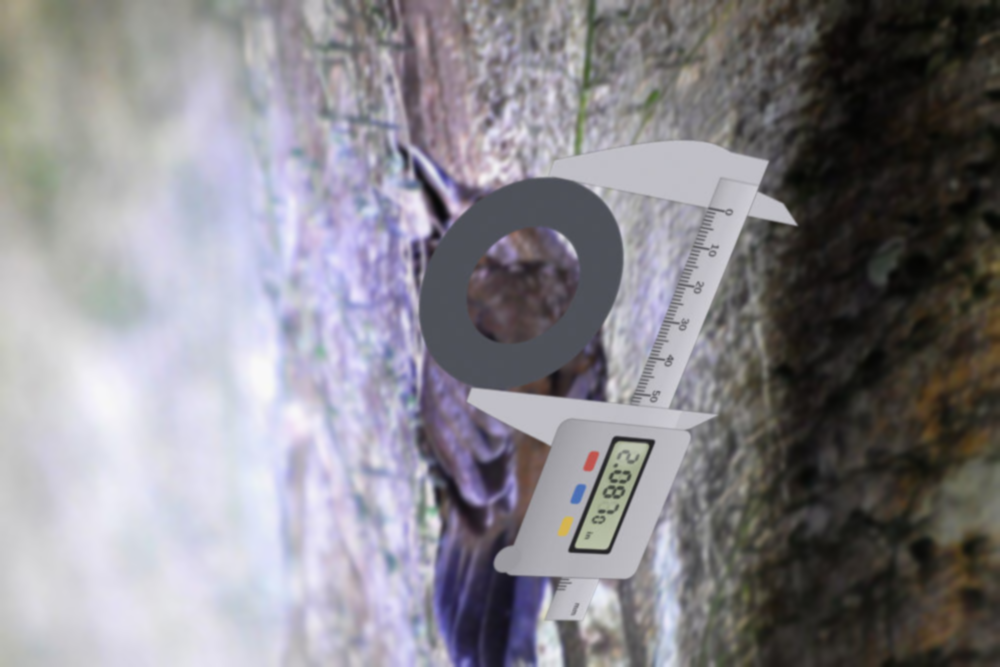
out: value=2.0870 unit=in
